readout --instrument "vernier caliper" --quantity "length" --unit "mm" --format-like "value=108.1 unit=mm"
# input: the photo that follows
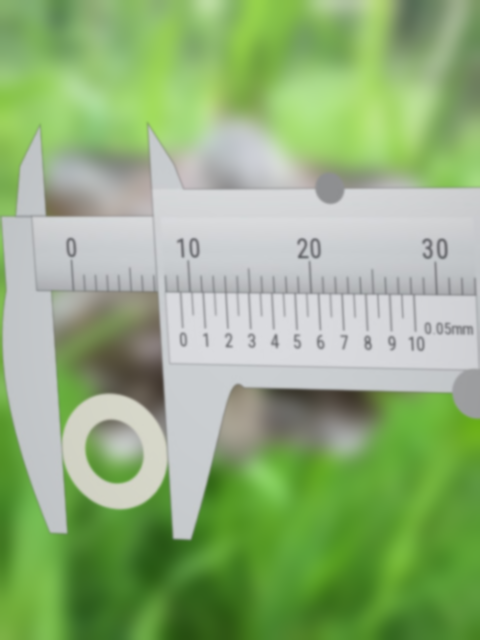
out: value=9.2 unit=mm
